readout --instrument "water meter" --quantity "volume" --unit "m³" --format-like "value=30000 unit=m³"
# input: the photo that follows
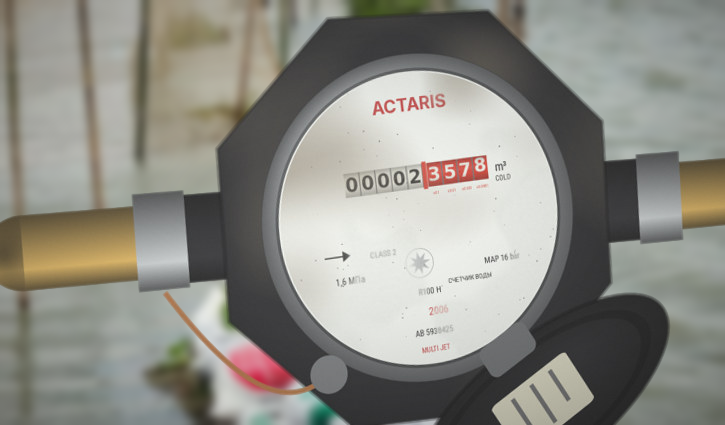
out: value=2.3578 unit=m³
